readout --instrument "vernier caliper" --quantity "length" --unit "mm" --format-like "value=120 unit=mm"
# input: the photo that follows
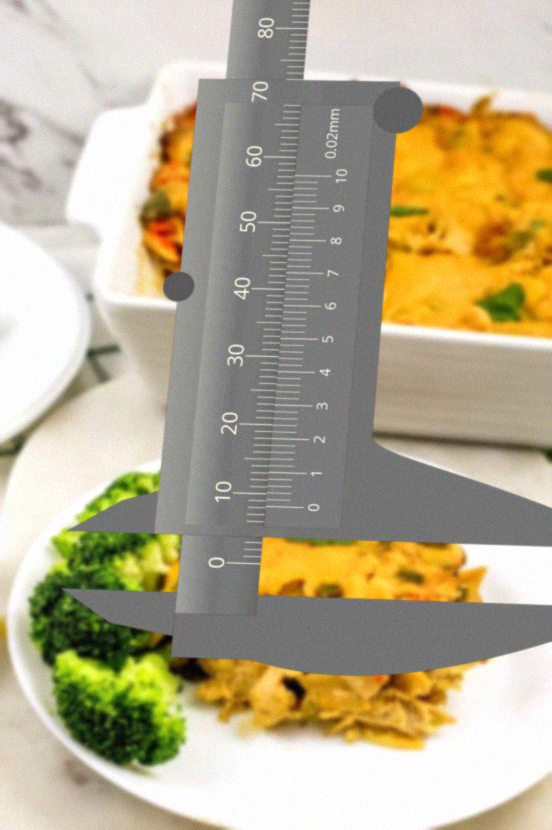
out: value=8.2 unit=mm
